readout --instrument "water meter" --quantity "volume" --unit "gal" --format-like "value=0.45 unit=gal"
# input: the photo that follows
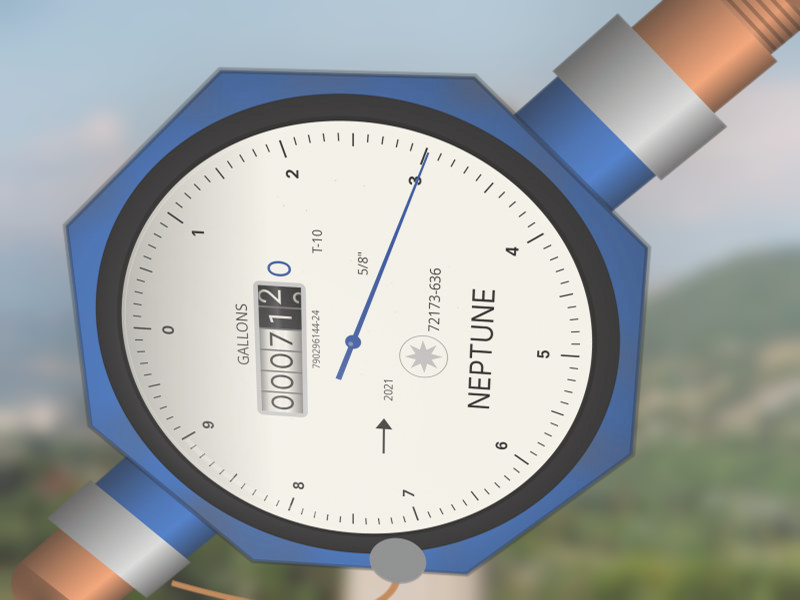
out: value=7123.0 unit=gal
